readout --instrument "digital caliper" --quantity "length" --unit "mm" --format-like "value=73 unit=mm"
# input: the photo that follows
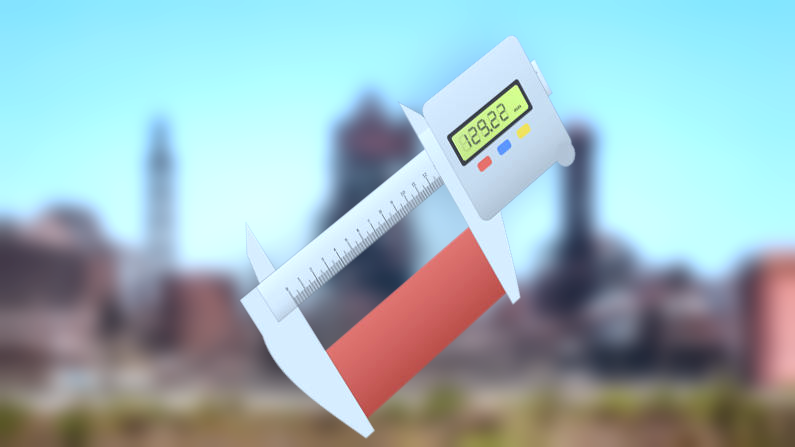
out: value=129.22 unit=mm
